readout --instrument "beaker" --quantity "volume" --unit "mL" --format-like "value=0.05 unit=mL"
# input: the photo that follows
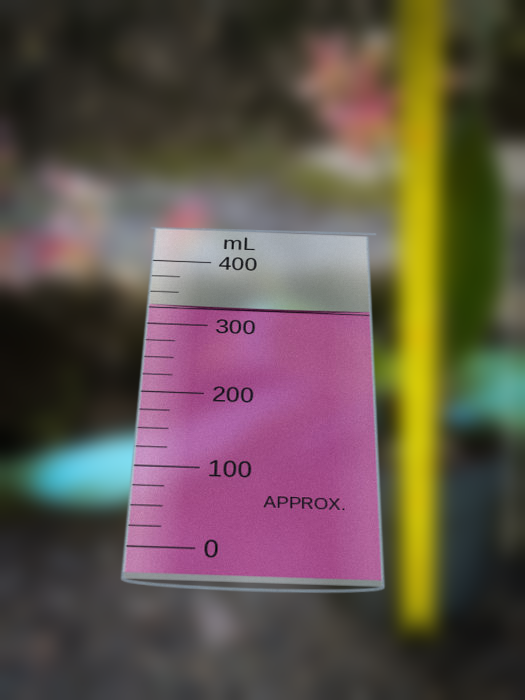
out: value=325 unit=mL
